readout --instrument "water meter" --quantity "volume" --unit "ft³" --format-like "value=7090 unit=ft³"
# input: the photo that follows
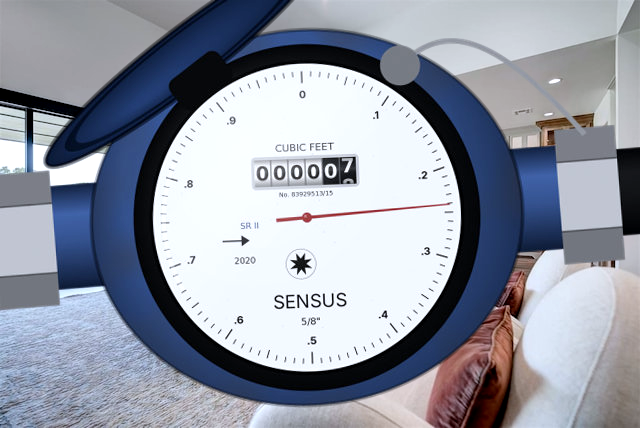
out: value=7.24 unit=ft³
